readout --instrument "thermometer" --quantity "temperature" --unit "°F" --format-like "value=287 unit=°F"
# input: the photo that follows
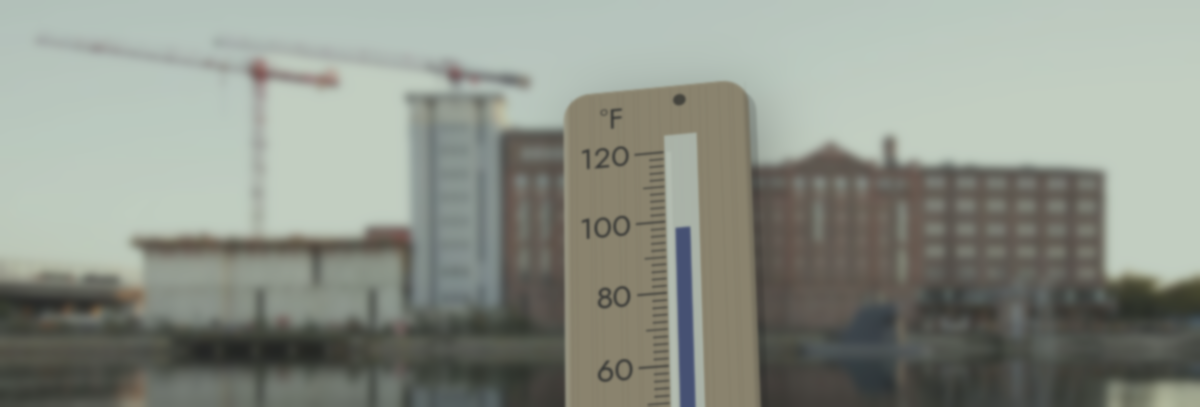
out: value=98 unit=°F
